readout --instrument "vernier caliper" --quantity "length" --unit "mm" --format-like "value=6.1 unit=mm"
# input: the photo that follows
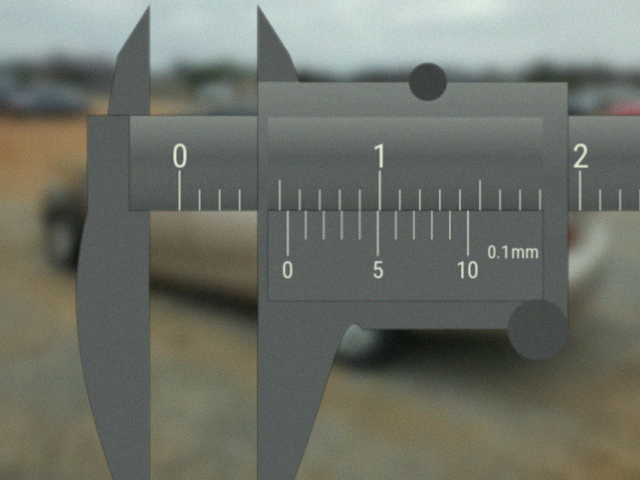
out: value=5.4 unit=mm
